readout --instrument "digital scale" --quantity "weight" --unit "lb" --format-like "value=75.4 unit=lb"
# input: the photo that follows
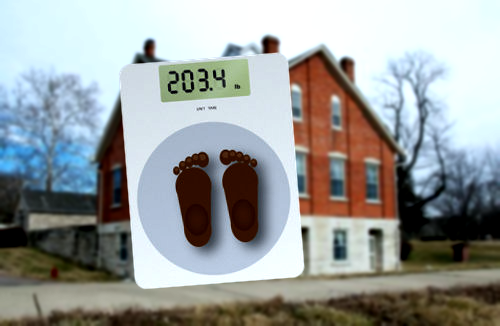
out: value=203.4 unit=lb
